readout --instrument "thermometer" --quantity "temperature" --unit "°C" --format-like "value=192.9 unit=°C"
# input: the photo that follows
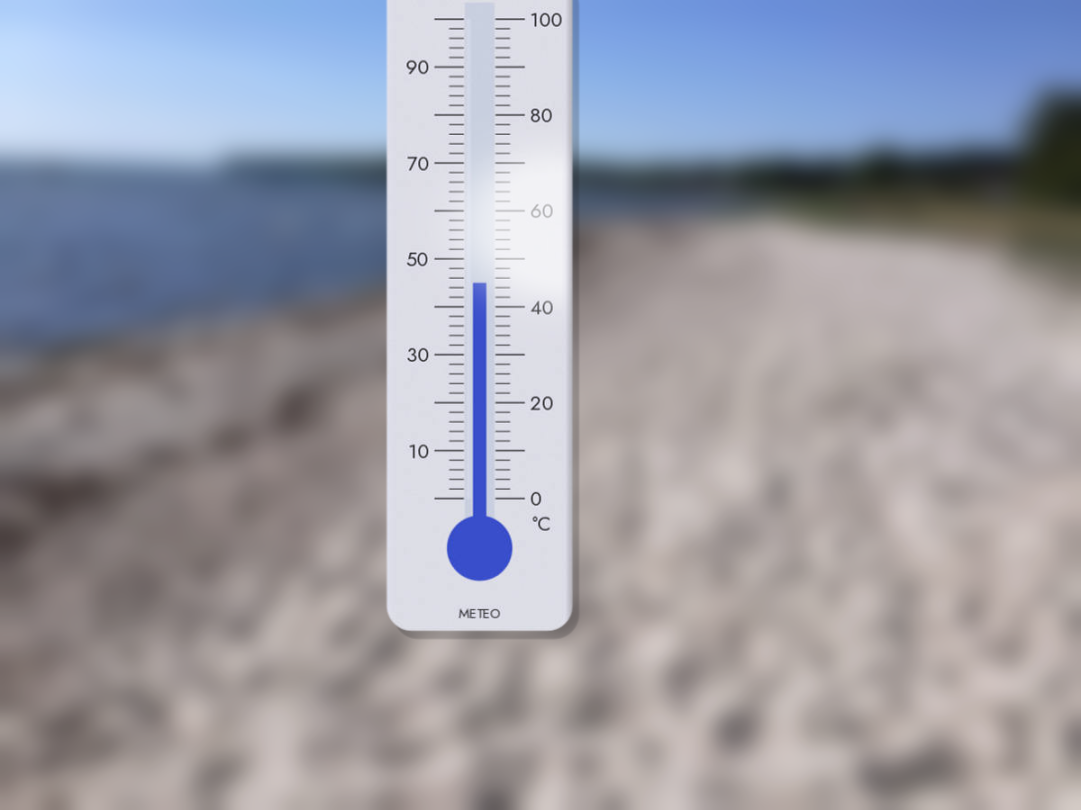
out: value=45 unit=°C
